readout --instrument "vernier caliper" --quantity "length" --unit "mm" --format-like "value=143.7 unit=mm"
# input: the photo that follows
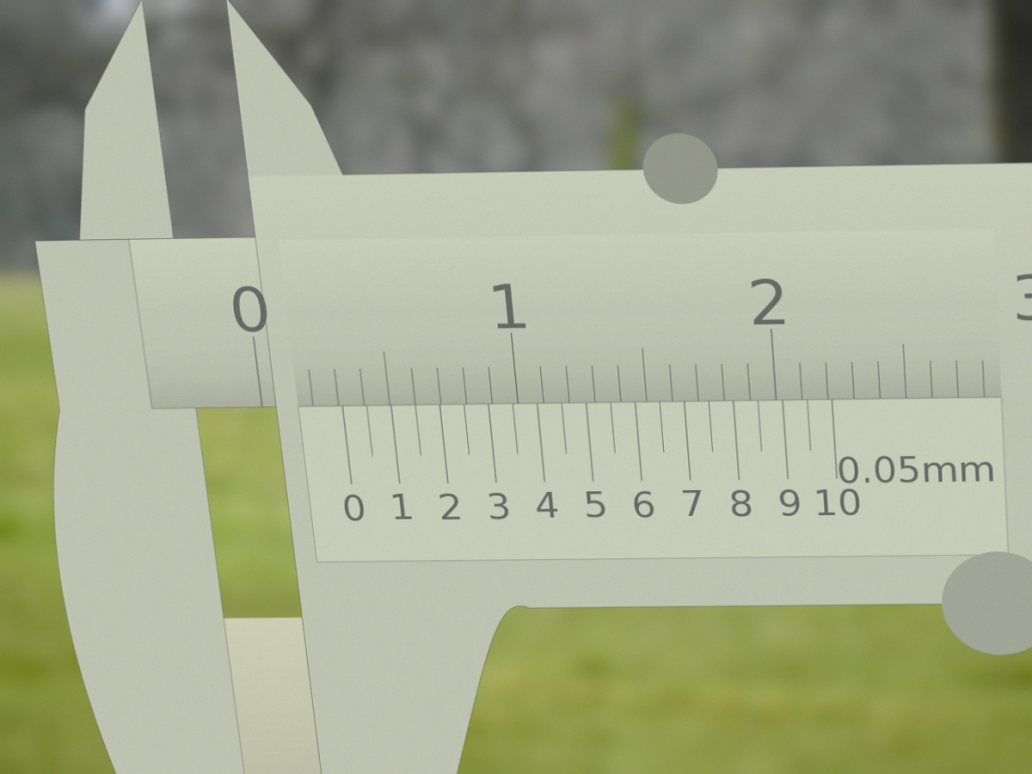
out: value=3.15 unit=mm
